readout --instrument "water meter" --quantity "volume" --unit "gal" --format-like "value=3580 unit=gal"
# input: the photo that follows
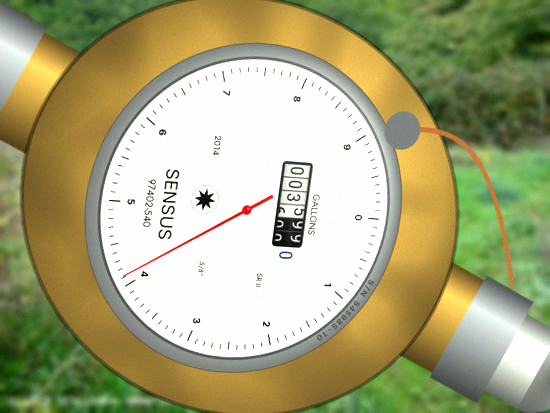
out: value=35994.1 unit=gal
